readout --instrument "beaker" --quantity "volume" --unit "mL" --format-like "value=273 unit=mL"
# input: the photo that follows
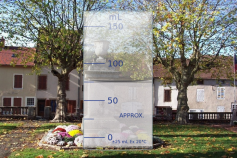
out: value=75 unit=mL
